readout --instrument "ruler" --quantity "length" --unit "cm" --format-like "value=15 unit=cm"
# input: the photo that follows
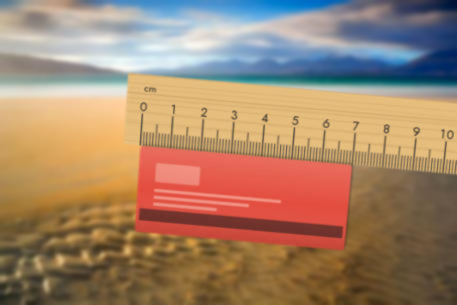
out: value=7 unit=cm
